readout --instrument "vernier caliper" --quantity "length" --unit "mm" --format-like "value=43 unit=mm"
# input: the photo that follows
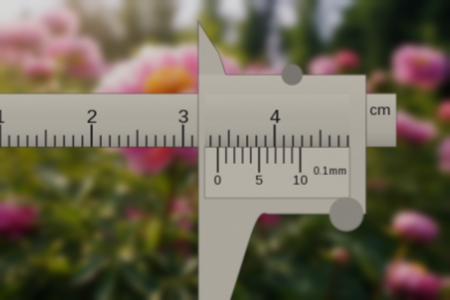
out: value=33.8 unit=mm
